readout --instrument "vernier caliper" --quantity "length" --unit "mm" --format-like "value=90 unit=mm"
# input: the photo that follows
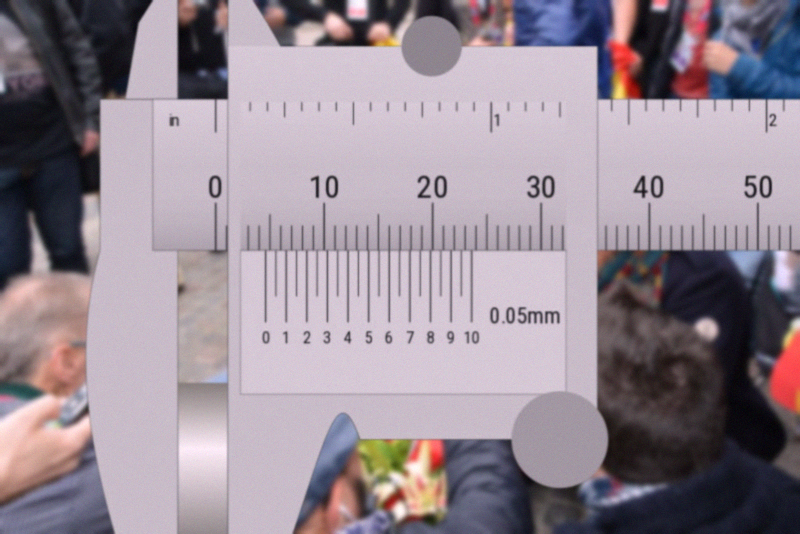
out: value=4.6 unit=mm
